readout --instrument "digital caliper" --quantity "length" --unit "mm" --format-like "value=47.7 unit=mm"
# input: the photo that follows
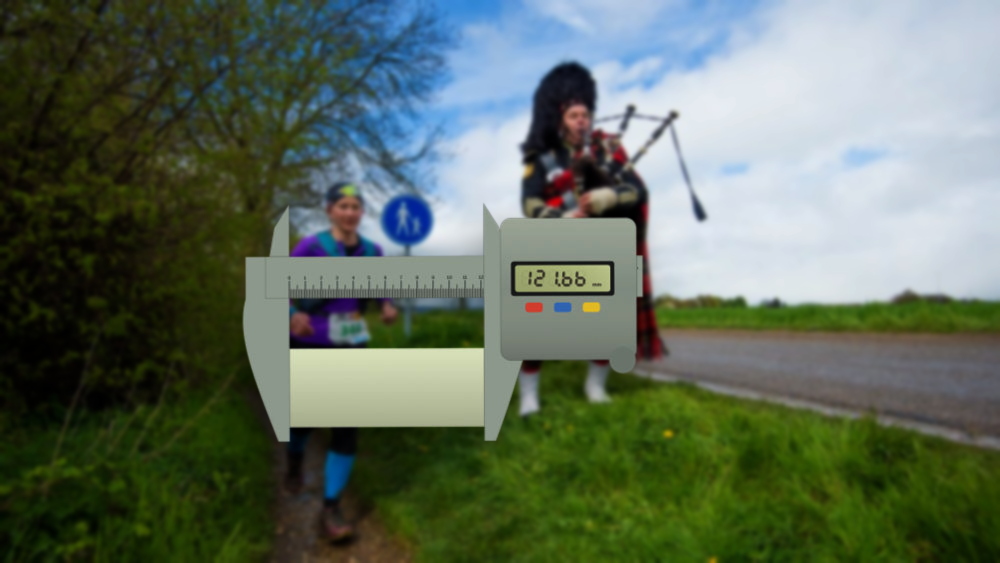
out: value=121.66 unit=mm
